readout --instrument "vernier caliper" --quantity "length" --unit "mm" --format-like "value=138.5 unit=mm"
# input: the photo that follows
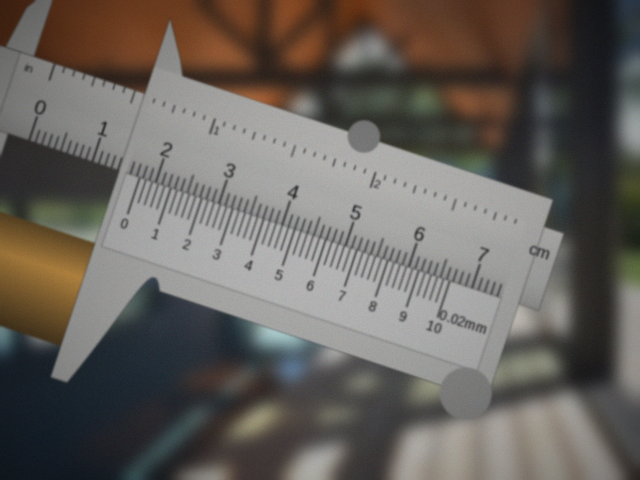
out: value=17.5 unit=mm
